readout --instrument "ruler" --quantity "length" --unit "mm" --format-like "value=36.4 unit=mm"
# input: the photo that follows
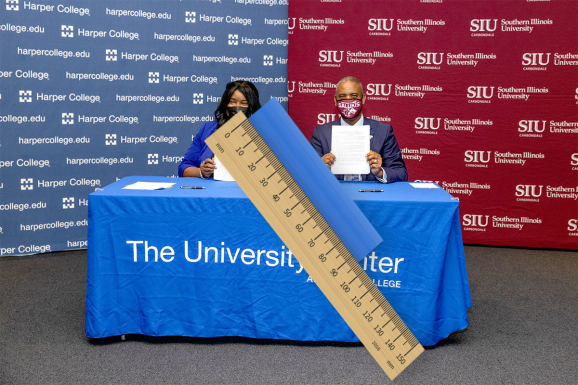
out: value=95 unit=mm
